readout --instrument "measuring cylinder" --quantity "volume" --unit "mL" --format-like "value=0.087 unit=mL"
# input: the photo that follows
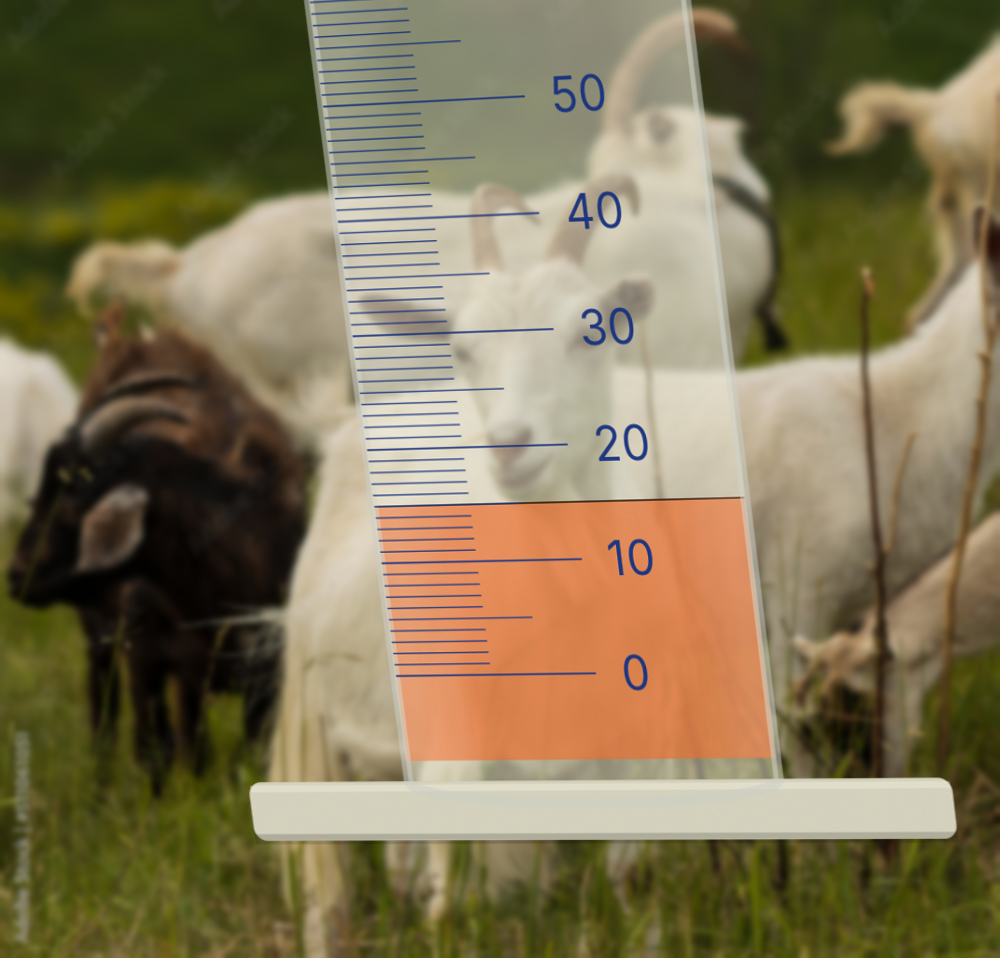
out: value=15 unit=mL
